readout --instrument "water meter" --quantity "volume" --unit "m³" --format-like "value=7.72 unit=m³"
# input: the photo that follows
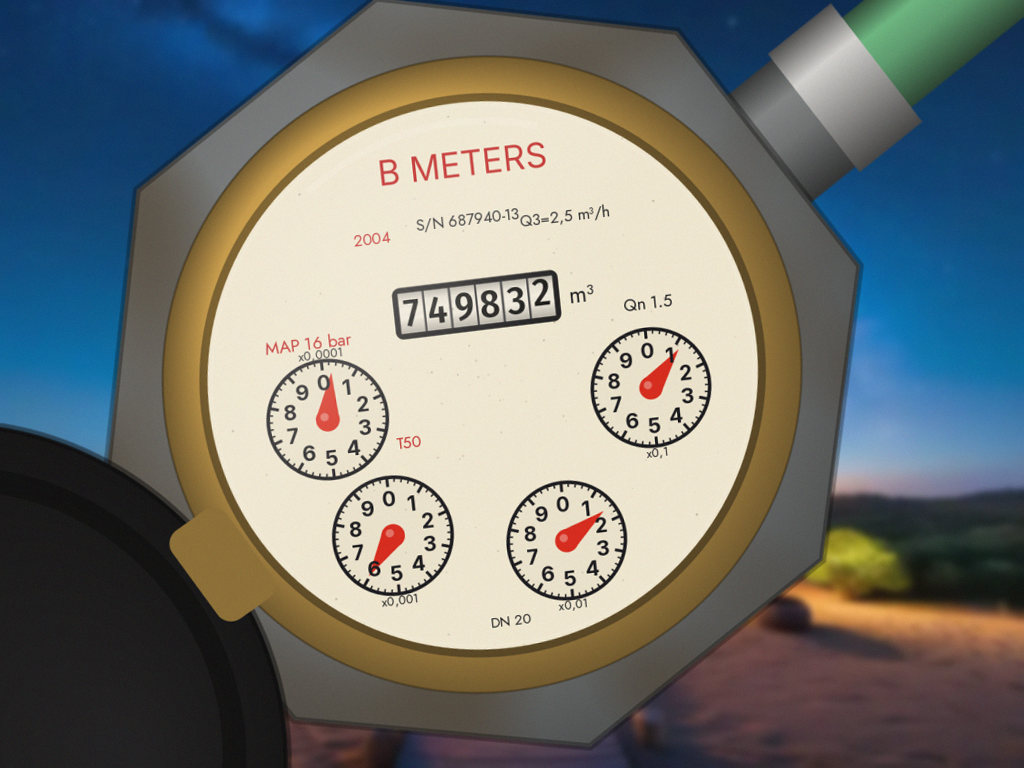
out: value=749832.1160 unit=m³
